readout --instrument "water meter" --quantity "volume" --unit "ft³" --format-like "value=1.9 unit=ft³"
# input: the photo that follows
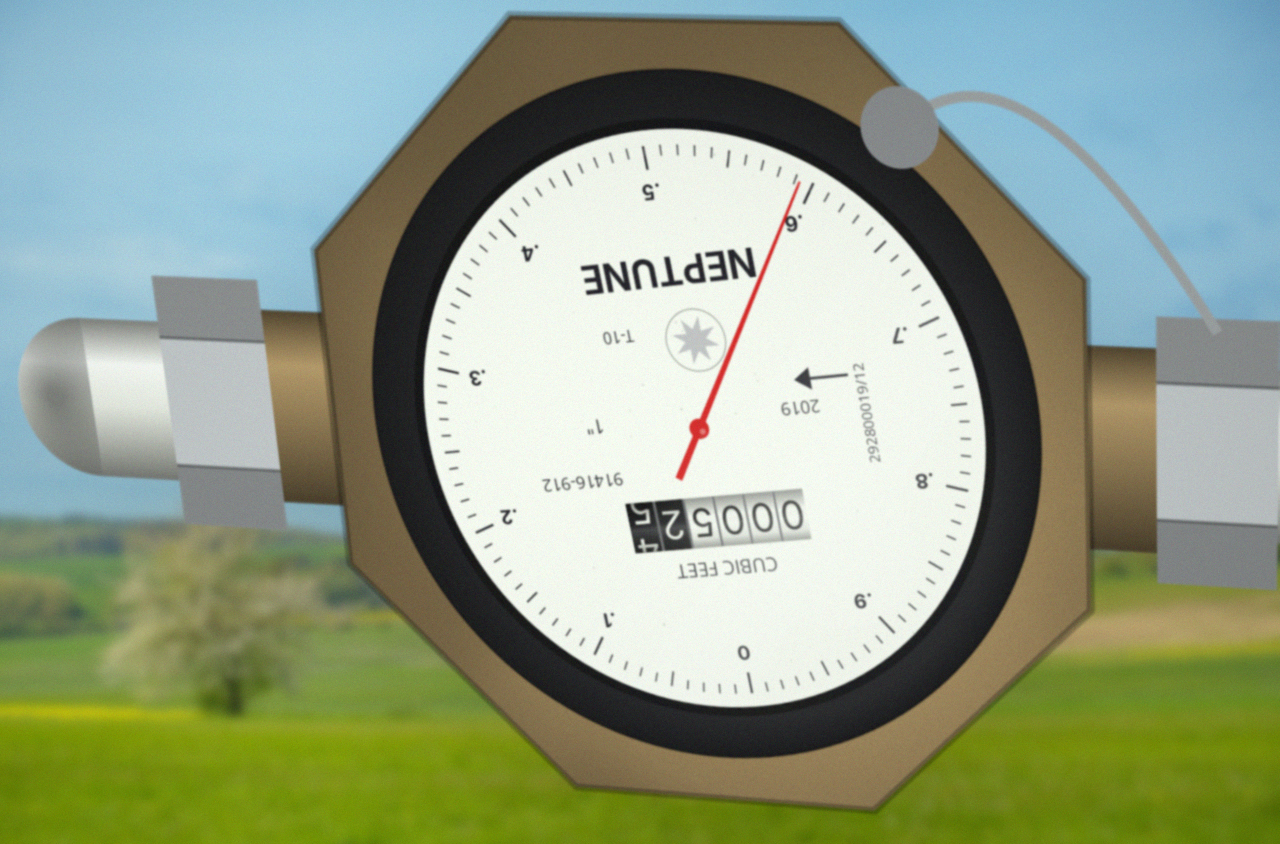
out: value=524.59 unit=ft³
